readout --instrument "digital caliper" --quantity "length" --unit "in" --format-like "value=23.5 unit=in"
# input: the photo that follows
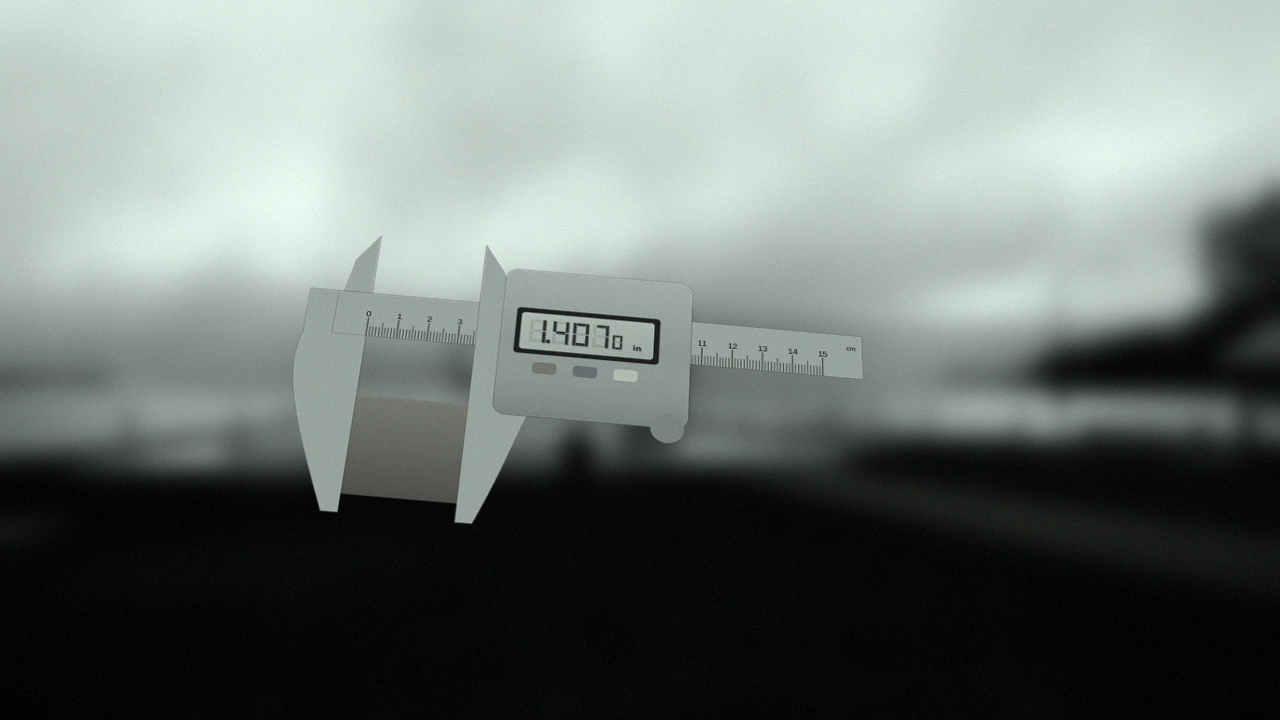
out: value=1.4070 unit=in
